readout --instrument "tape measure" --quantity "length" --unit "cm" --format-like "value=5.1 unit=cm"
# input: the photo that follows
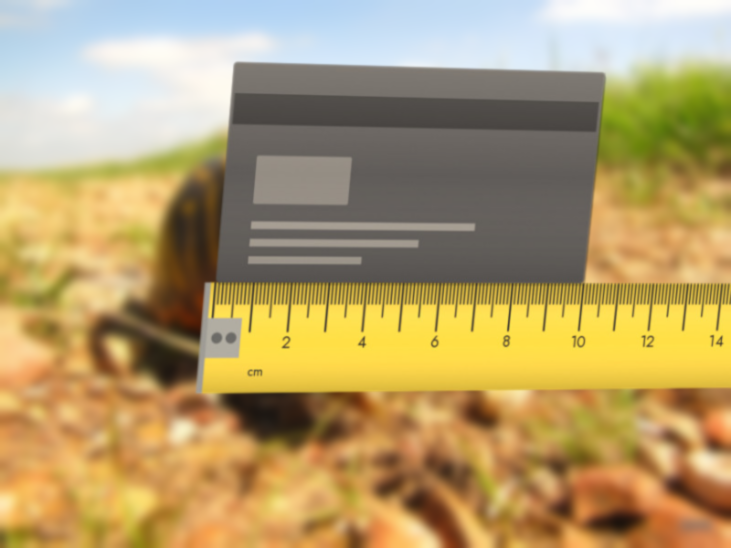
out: value=10 unit=cm
